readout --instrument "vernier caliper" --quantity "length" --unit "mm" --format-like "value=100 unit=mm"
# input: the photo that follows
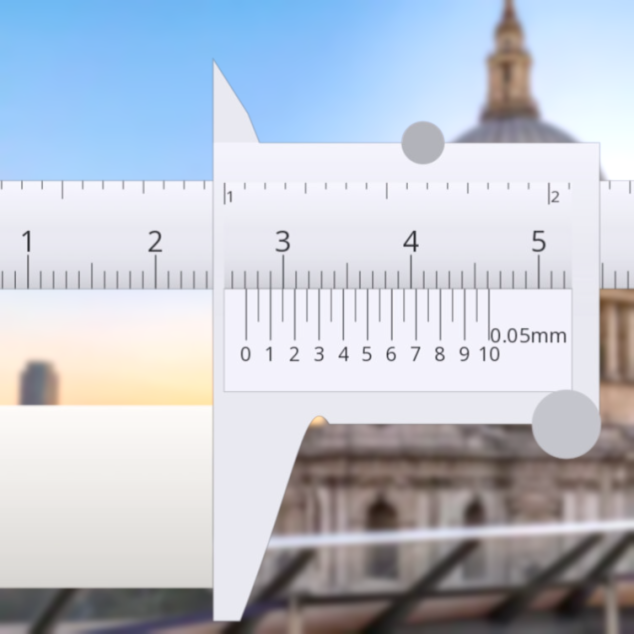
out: value=27.1 unit=mm
